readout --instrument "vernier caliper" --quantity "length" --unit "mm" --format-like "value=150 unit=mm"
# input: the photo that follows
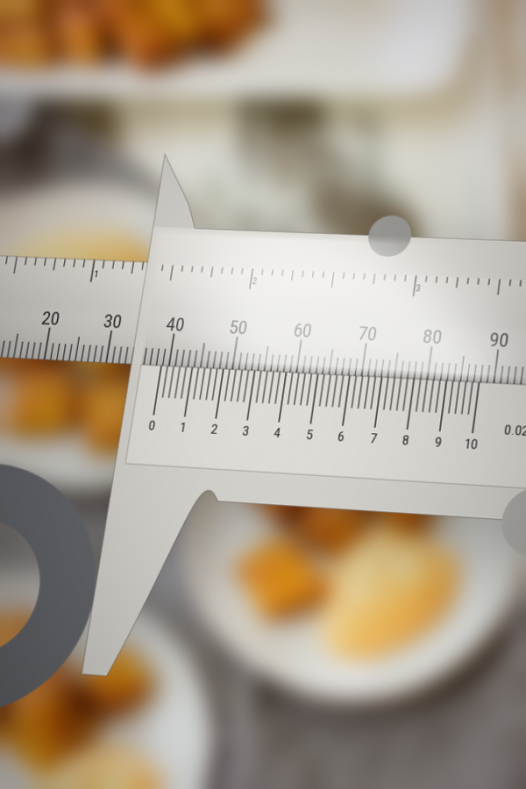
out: value=38.8 unit=mm
